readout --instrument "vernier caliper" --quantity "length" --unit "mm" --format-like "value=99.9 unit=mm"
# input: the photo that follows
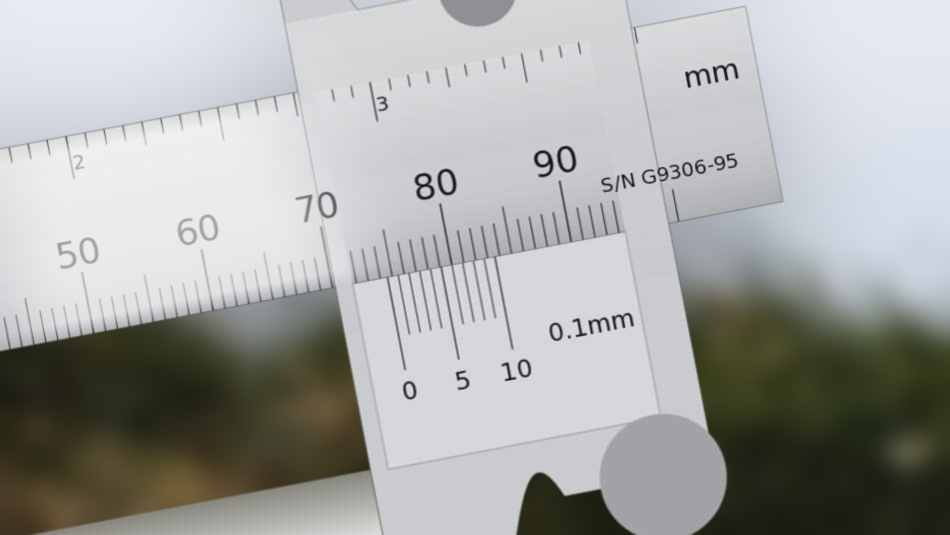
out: value=74.6 unit=mm
